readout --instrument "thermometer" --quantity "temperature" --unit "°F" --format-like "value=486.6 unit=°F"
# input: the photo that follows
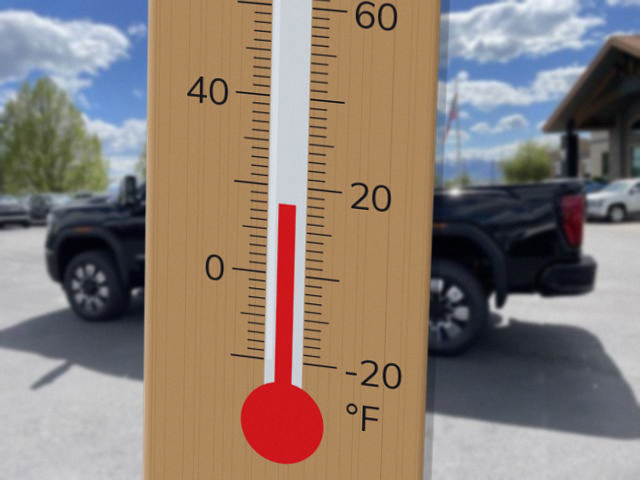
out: value=16 unit=°F
